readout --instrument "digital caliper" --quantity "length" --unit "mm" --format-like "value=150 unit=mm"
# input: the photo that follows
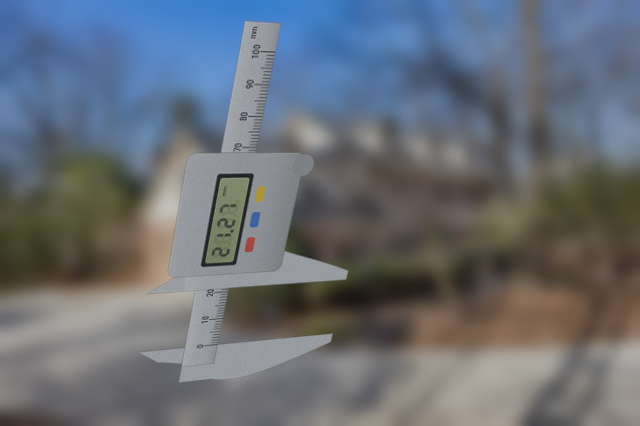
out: value=21.27 unit=mm
